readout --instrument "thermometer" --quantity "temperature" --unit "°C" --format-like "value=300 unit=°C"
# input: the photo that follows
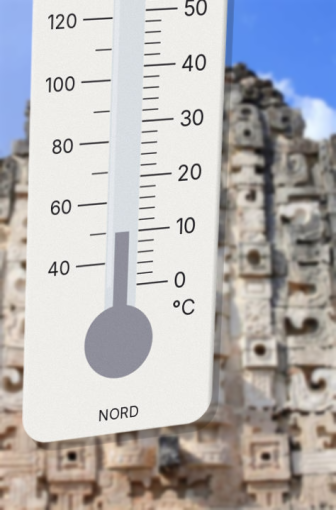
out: value=10 unit=°C
